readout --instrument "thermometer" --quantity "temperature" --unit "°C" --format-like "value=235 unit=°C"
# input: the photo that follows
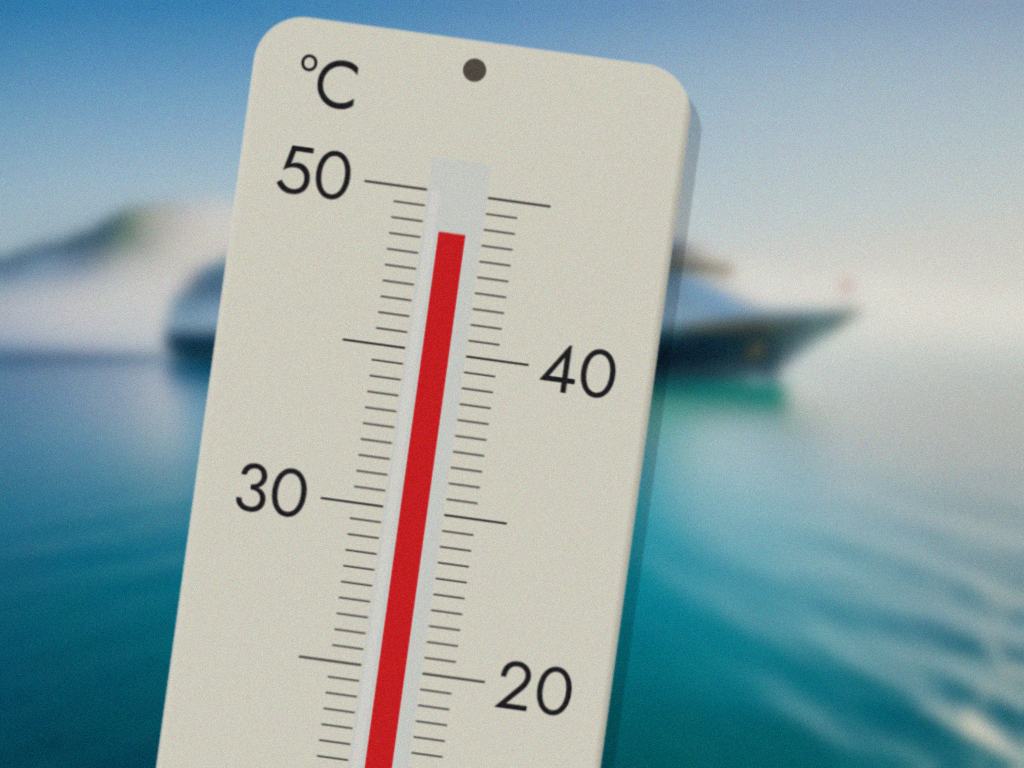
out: value=47.5 unit=°C
